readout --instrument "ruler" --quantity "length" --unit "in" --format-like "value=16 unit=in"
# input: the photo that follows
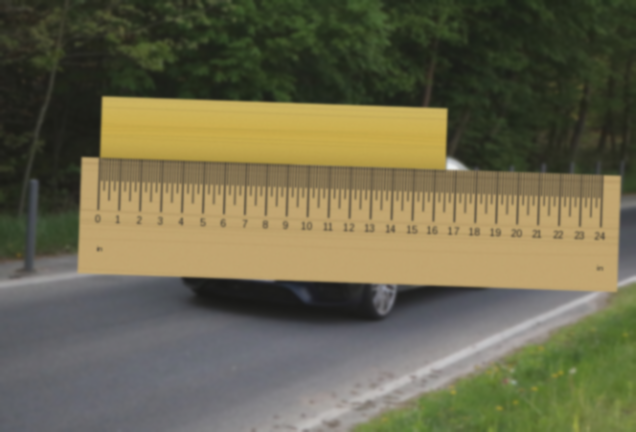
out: value=16.5 unit=in
